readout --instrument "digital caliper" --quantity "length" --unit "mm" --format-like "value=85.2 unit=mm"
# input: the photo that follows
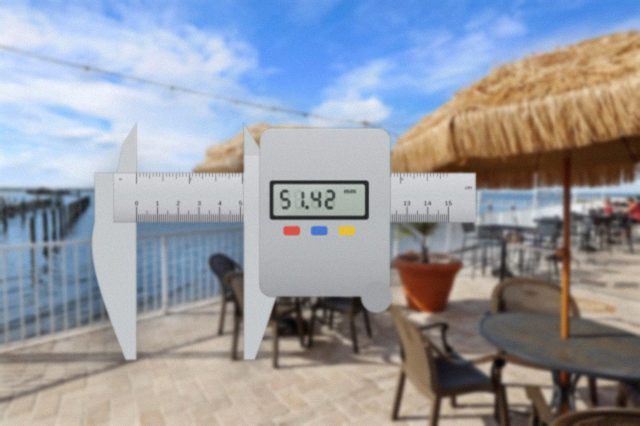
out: value=51.42 unit=mm
